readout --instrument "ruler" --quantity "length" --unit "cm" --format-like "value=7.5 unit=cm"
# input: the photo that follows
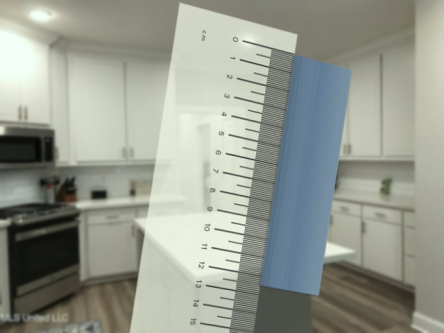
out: value=12.5 unit=cm
